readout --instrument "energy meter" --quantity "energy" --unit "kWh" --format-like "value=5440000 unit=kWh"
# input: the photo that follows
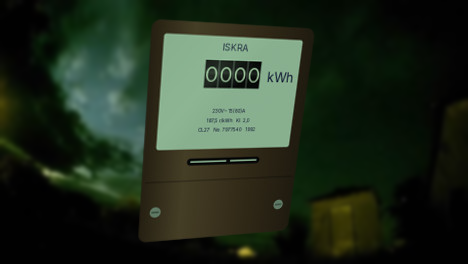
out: value=0 unit=kWh
